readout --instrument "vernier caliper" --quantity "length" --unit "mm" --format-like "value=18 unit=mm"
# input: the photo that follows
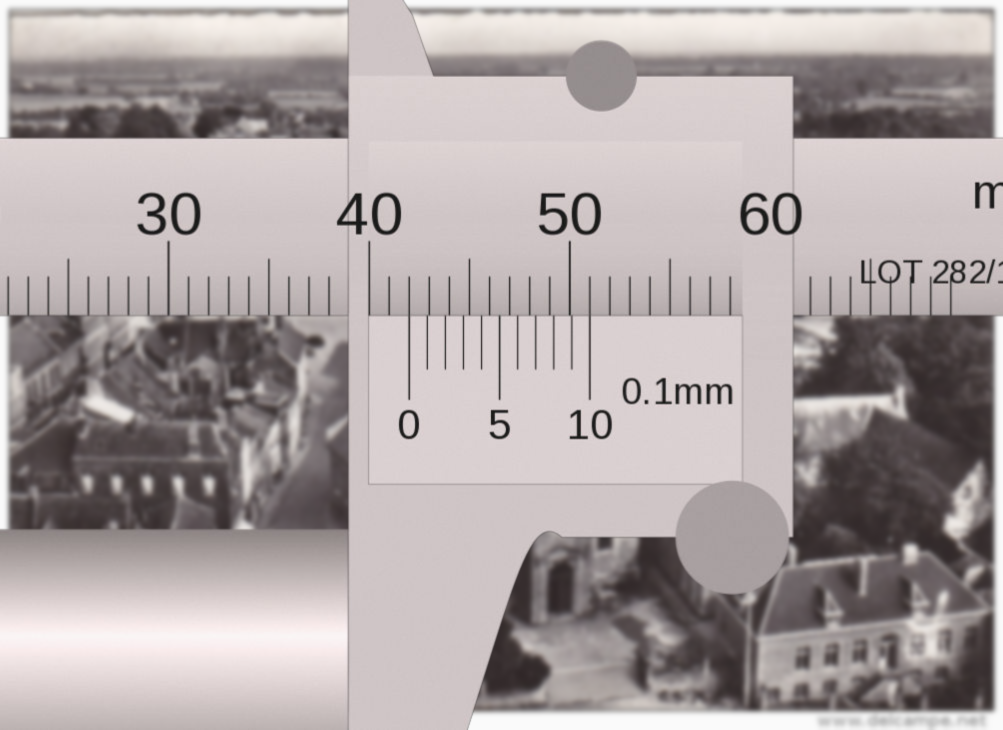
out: value=42.0 unit=mm
